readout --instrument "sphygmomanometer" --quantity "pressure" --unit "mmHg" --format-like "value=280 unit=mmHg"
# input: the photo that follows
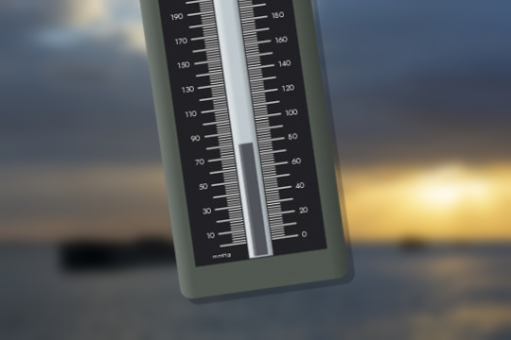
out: value=80 unit=mmHg
